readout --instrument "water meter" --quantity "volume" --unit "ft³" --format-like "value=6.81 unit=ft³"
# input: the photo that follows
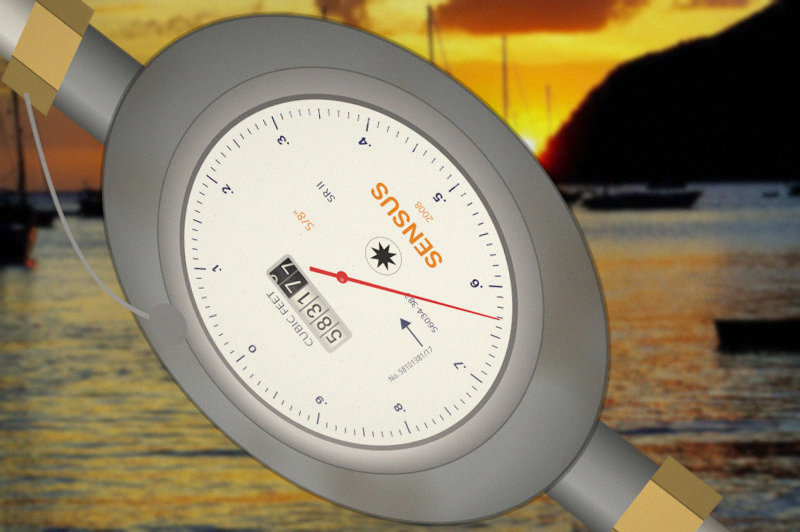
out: value=583176.63 unit=ft³
